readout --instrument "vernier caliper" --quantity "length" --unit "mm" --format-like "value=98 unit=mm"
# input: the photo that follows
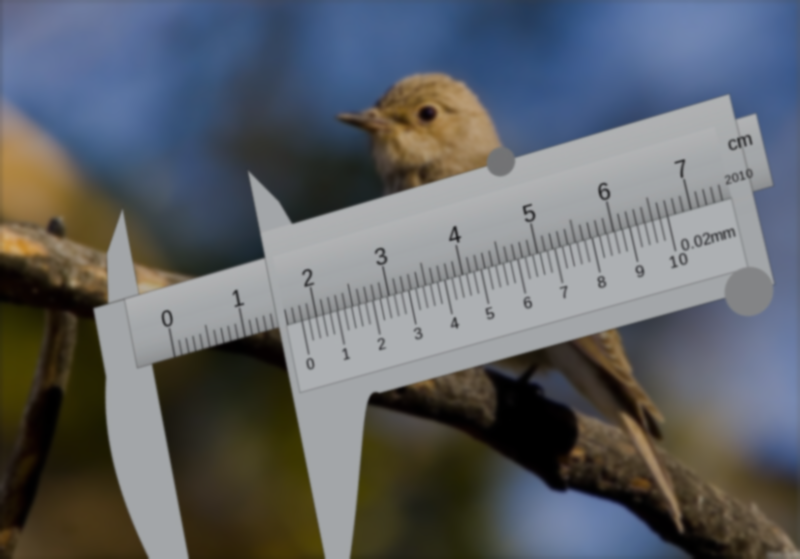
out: value=18.0 unit=mm
